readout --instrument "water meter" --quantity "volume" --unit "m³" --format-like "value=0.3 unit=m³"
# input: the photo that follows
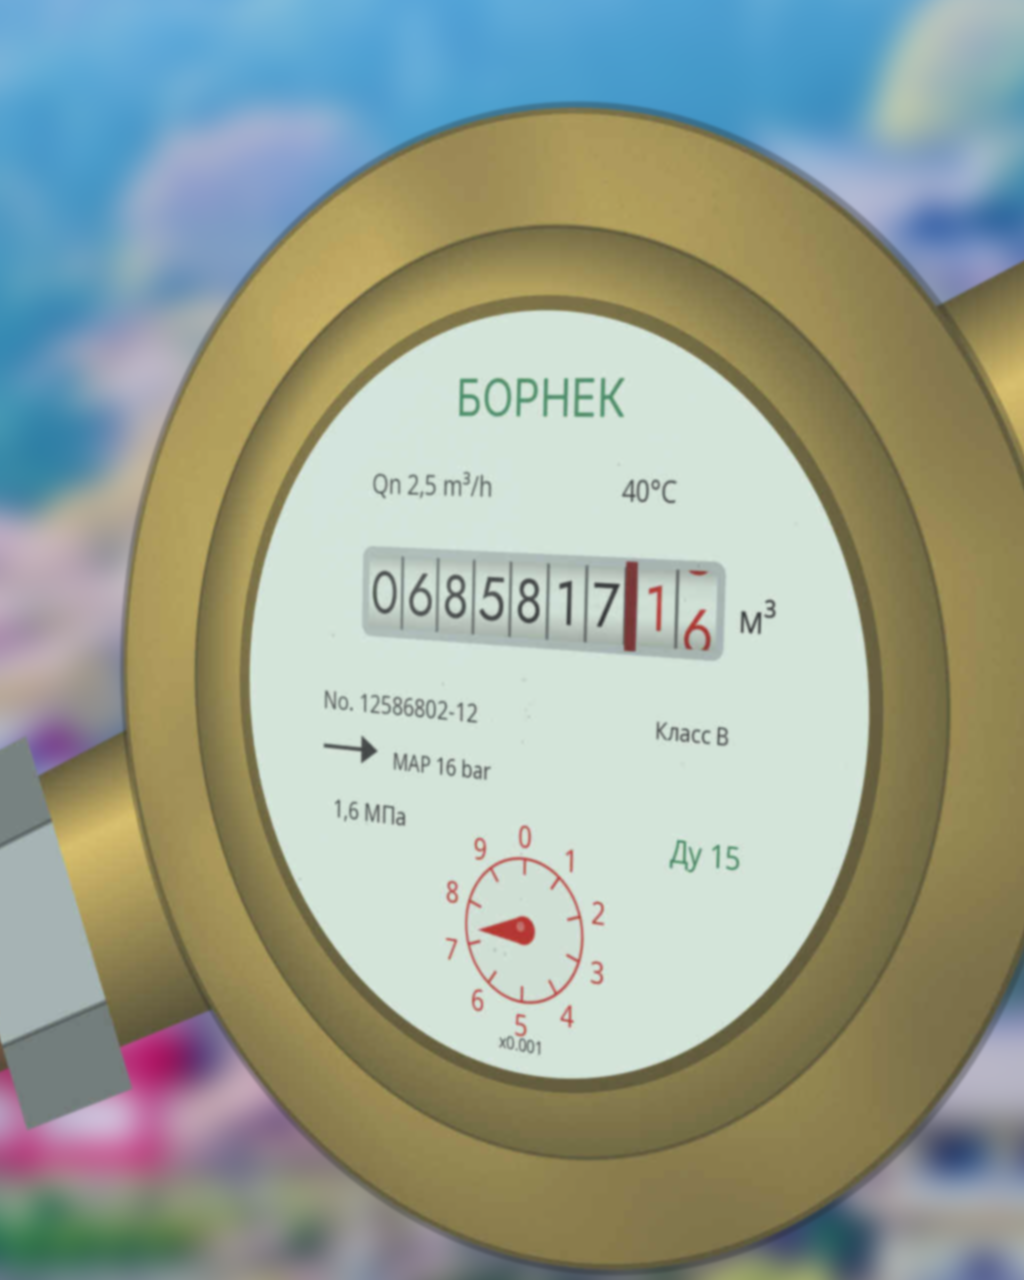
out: value=685817.157 unit=m³
